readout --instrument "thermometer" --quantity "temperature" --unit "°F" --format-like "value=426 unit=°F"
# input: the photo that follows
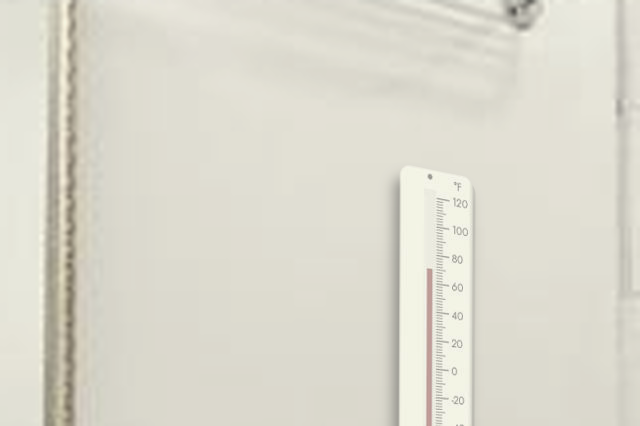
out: value=70 unit=°F
